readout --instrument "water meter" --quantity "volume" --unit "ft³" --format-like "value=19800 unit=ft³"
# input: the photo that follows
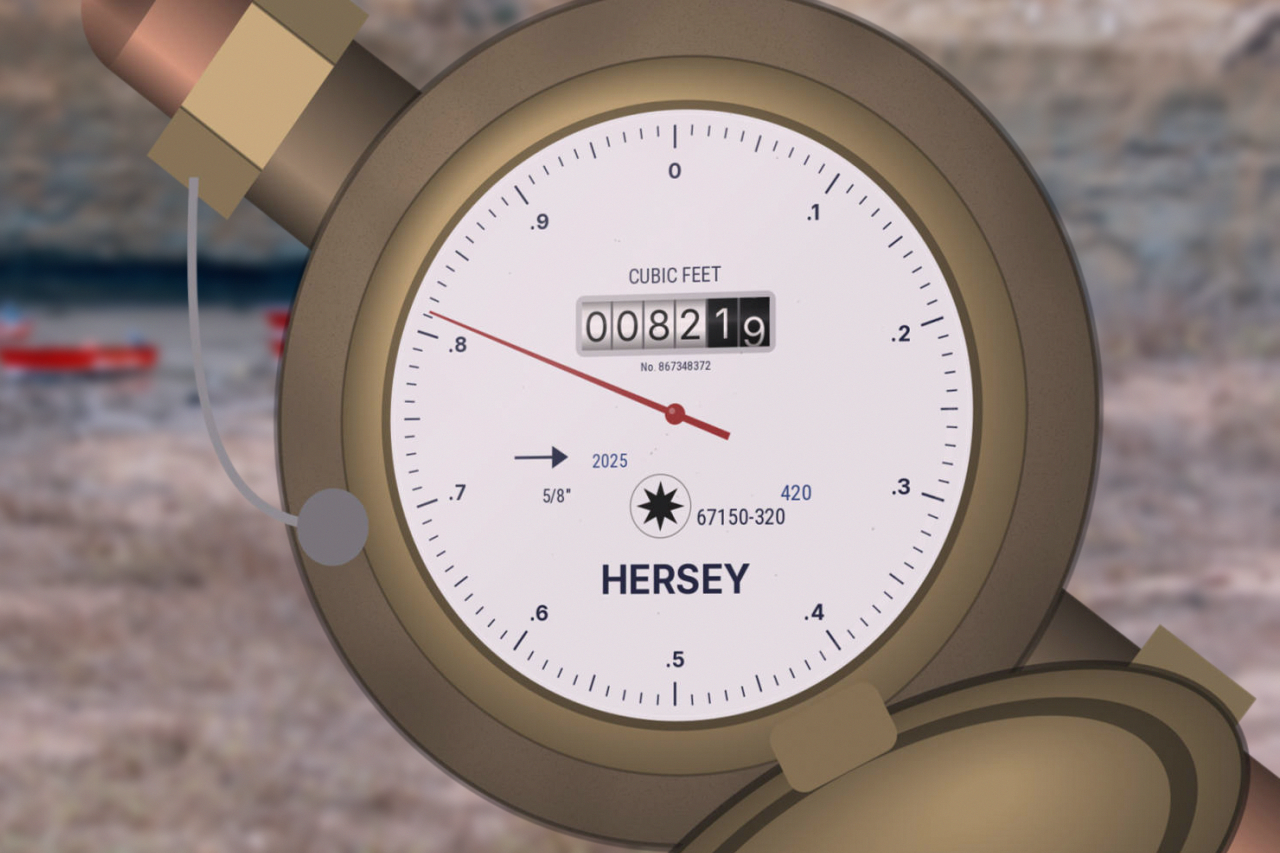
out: value=8218.81 unit=ft³
